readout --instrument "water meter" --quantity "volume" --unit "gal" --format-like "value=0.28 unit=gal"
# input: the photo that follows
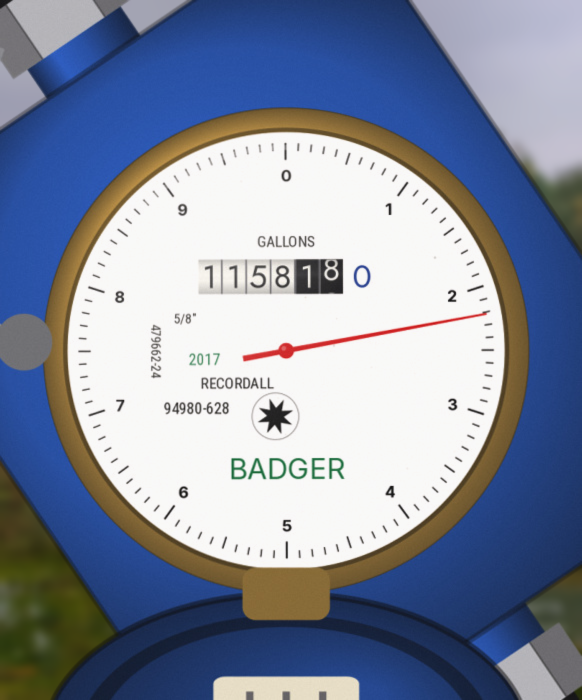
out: value=1158182.2 unit=gal
